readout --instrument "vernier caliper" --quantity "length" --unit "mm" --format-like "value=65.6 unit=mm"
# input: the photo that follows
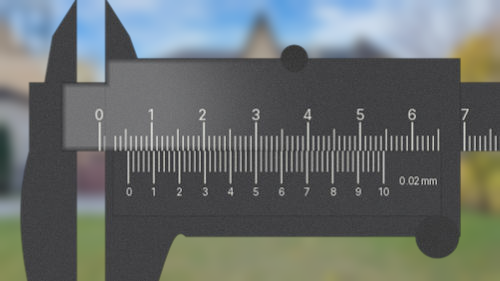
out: value=5.5 unit=mm
